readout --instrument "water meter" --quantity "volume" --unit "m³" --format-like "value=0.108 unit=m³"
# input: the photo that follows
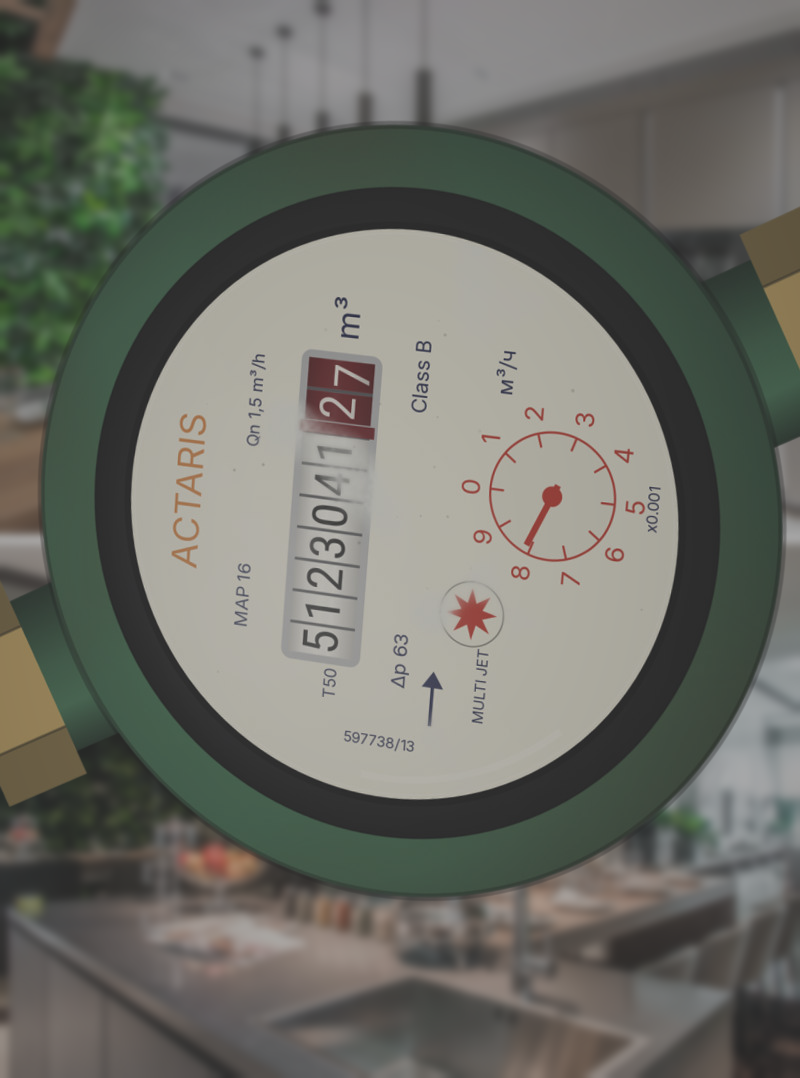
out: value=5123041.268 unit=m³
